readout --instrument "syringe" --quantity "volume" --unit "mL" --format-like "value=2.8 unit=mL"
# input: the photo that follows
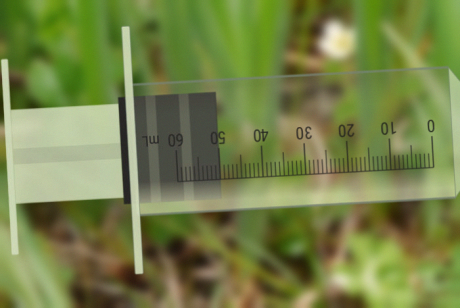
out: value=50 unit=mL
